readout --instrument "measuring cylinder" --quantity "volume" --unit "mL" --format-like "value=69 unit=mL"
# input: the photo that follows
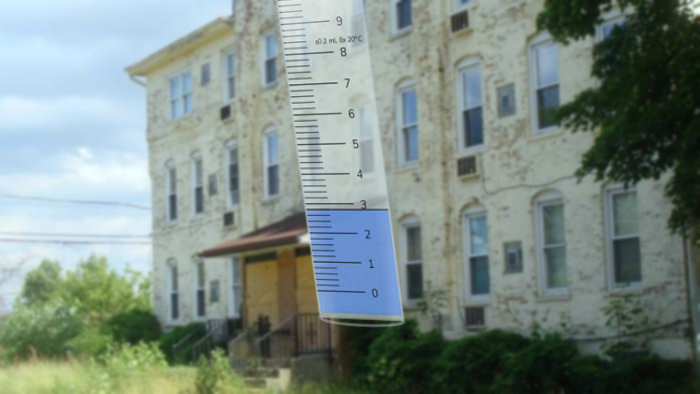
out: value=2.8 unit=mL
